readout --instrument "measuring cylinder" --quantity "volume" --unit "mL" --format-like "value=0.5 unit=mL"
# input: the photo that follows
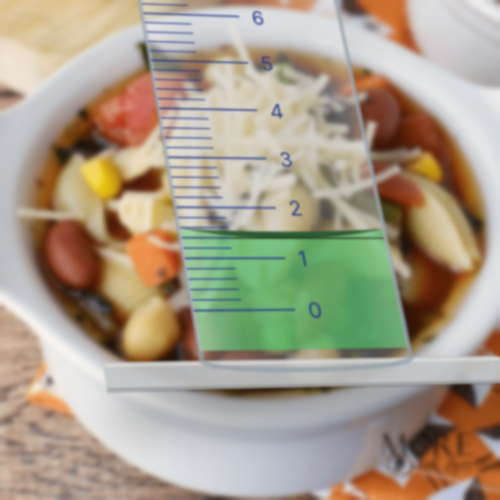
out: value=1.4 unit=mL
